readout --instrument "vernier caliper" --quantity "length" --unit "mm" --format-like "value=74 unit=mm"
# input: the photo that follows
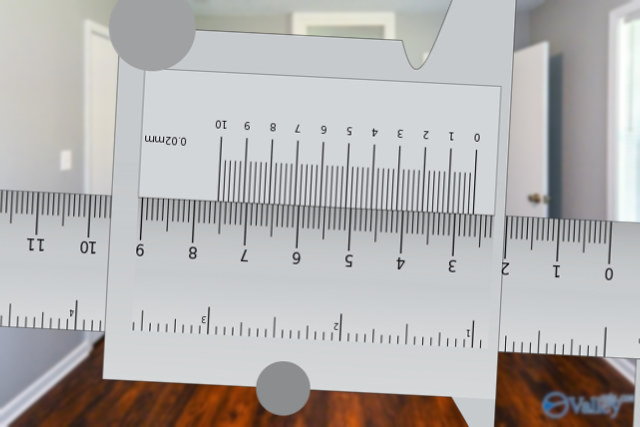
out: value=26.5 unit=mm
